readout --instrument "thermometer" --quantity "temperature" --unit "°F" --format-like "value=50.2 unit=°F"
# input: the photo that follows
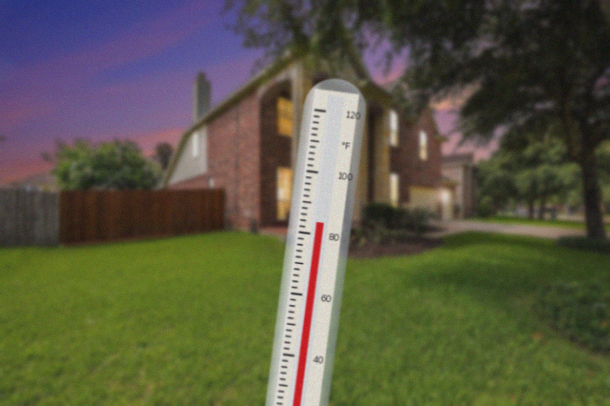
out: value=84 unit=°F
